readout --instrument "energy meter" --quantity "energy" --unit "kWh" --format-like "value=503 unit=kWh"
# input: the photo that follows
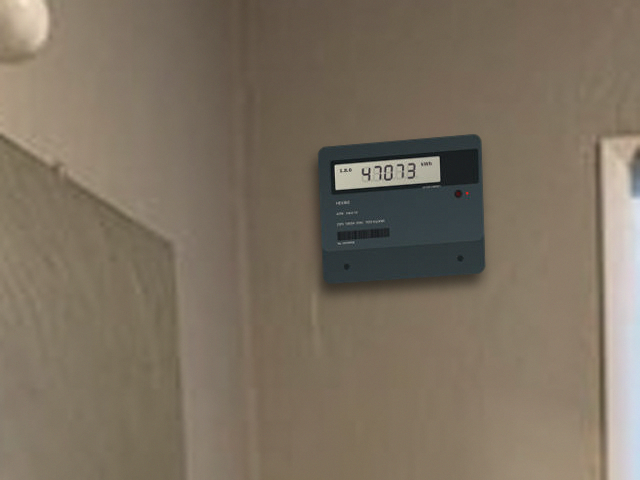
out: value=47073 unit=kWh
